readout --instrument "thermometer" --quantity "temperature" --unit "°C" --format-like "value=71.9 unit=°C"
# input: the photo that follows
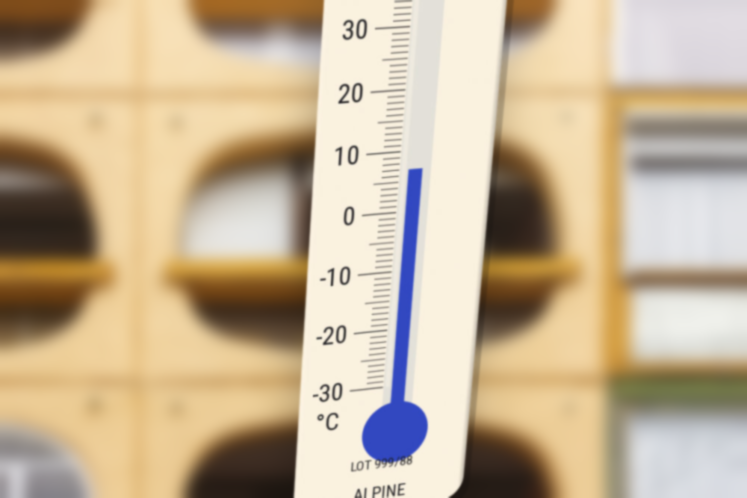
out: value=7 unit=°C
